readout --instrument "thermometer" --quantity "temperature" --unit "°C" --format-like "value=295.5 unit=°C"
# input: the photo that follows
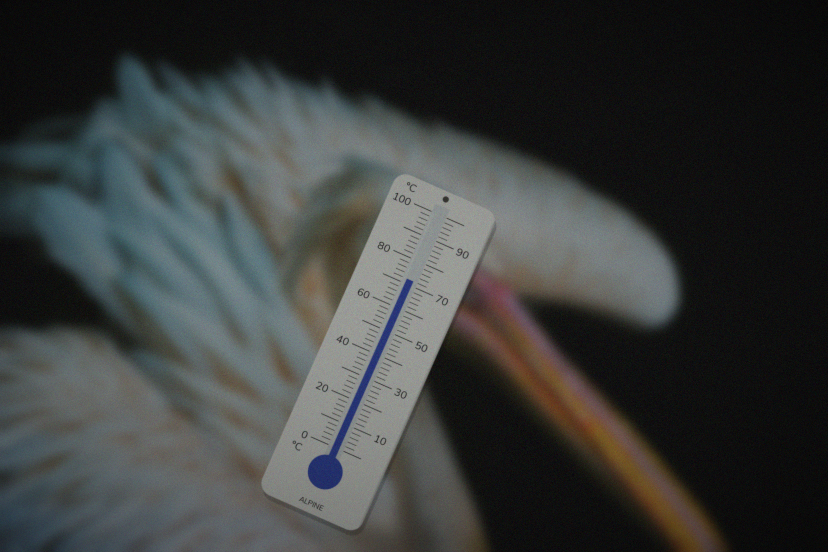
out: value=72 unit=°C
